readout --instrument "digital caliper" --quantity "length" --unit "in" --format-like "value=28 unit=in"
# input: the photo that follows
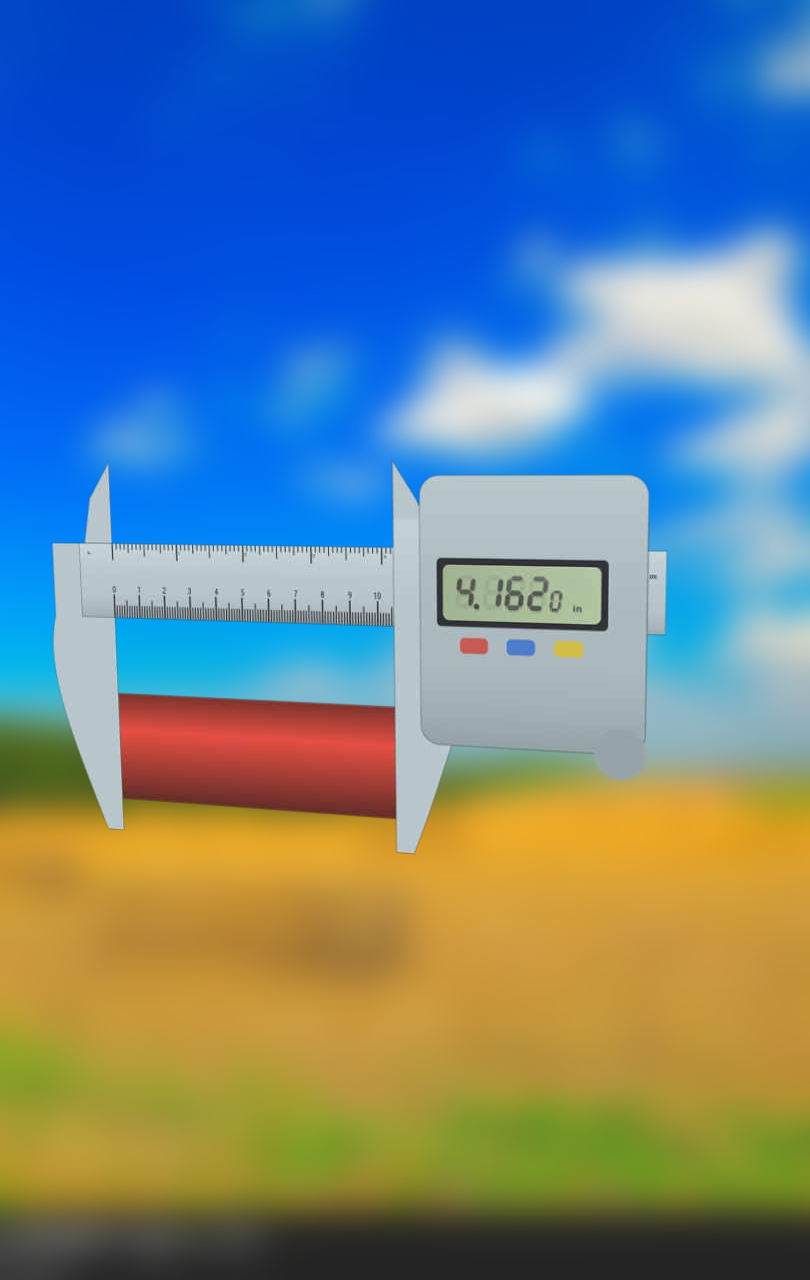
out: value=4.1620 unit=in
